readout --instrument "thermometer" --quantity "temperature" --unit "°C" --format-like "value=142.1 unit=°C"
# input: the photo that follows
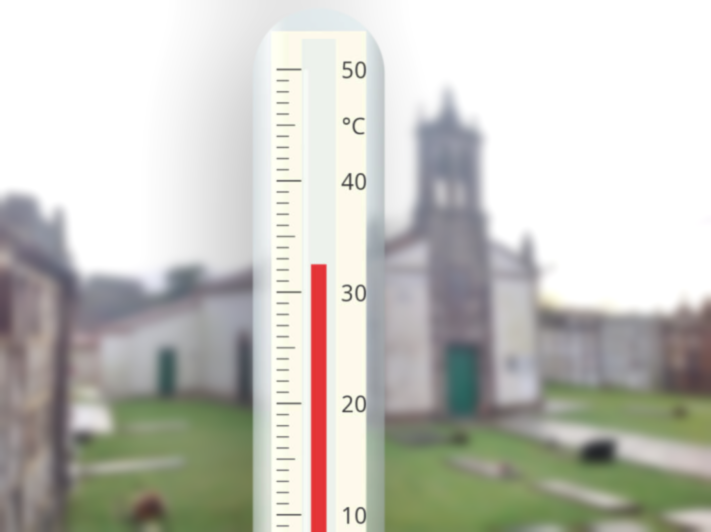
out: value=32.5 unit=°C
